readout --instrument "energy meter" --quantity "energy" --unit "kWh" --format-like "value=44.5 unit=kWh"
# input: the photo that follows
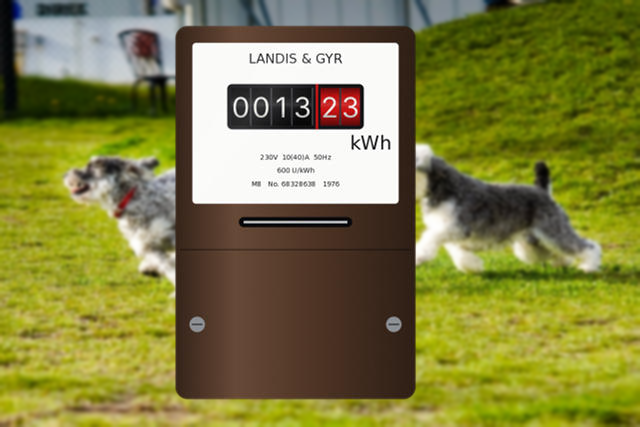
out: value=13.23 unit=kWh
